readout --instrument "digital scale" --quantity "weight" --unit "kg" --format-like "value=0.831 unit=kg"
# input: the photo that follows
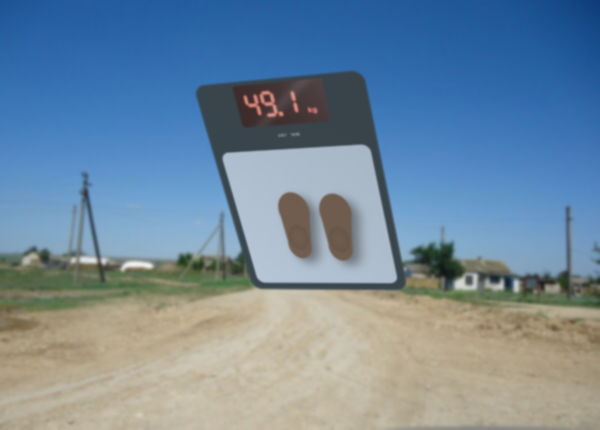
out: value=49.1 unit=kg
